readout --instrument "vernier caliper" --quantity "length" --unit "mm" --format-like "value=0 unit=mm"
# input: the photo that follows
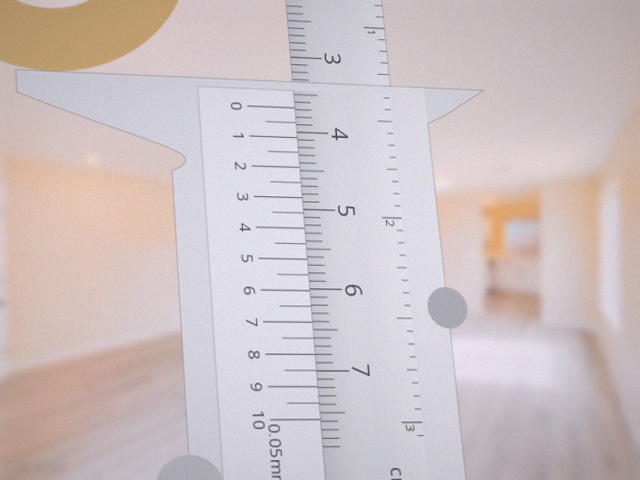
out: value=36.8 unit=mm
